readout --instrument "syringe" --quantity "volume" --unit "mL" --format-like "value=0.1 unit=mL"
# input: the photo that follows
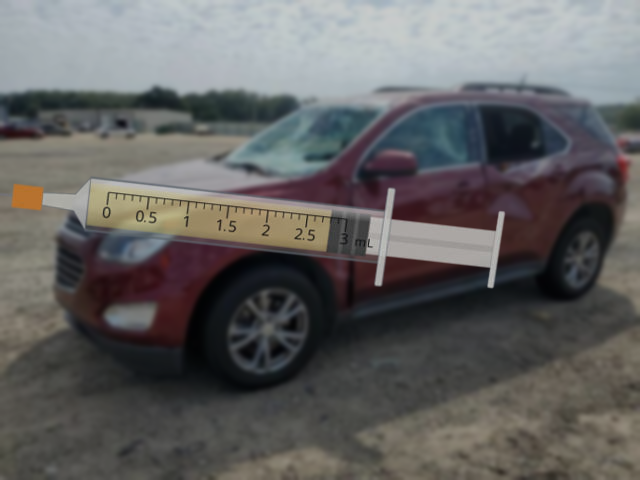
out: value=2.8 unit=mL
